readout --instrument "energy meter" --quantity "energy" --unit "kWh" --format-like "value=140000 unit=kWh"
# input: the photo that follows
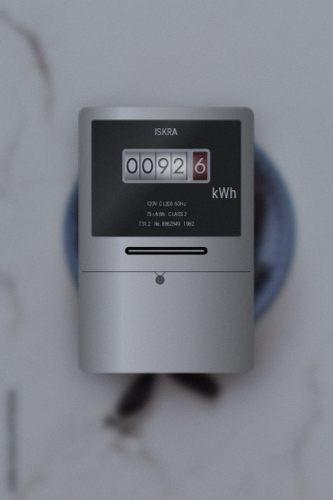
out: value=92.6 unit=kWh
